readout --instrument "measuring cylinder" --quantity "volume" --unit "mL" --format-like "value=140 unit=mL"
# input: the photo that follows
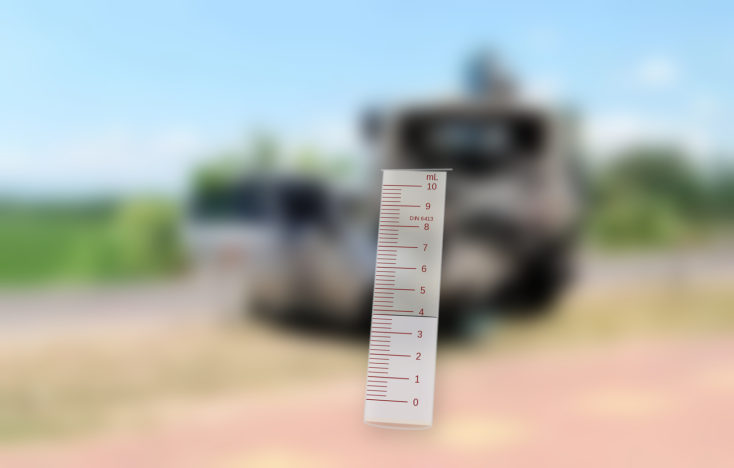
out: value=3.8 unit=mL
